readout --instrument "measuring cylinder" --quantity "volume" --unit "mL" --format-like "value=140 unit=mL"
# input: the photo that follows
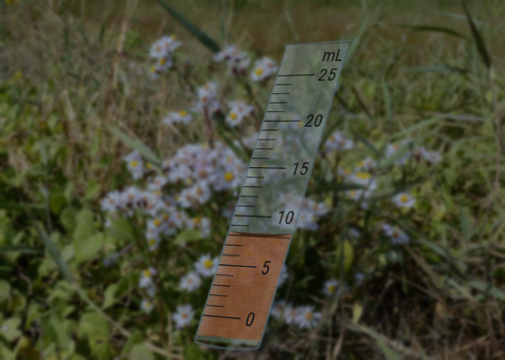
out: value=8 unit=mL
